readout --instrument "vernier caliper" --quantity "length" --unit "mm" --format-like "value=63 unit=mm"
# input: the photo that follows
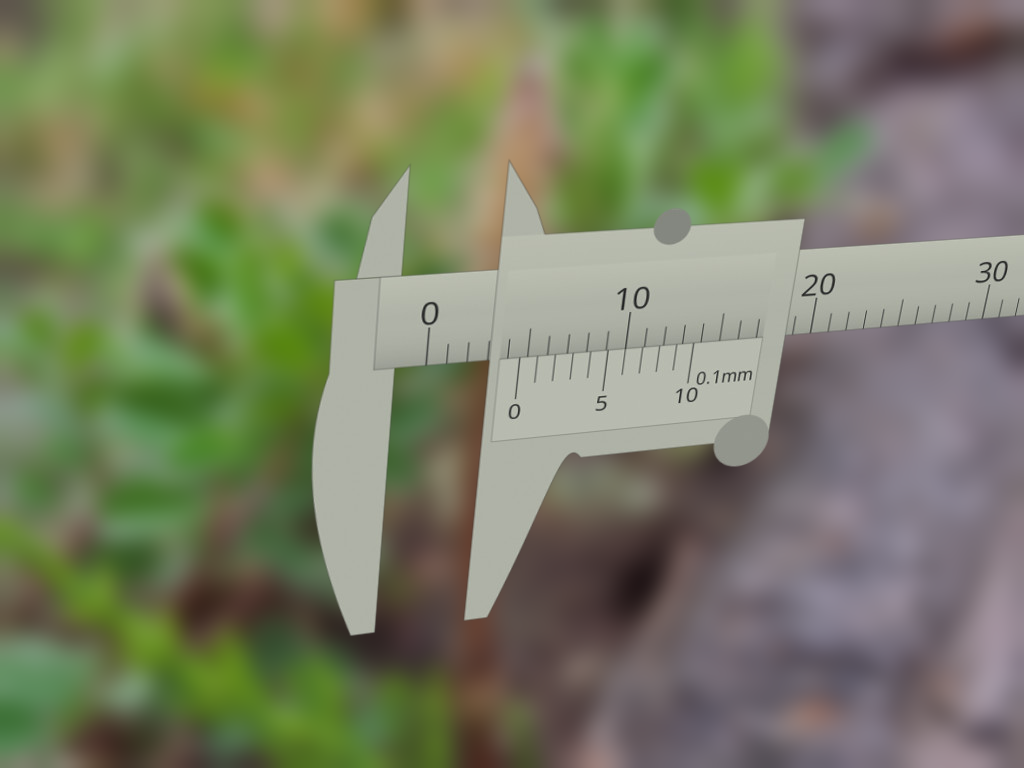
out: value=4.6 unit=mm
